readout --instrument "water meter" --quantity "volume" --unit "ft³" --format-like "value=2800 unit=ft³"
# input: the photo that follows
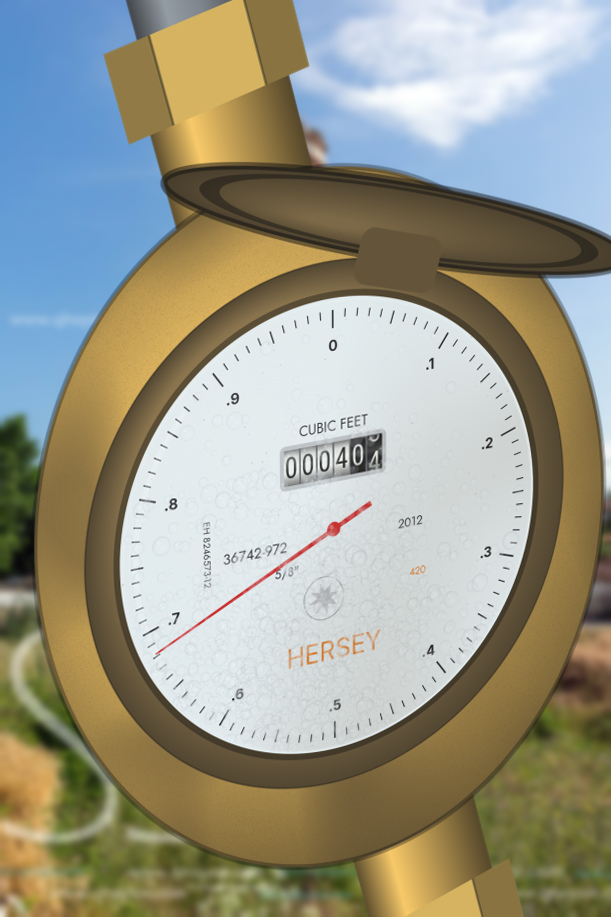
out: value=403.68 unit=ft³
